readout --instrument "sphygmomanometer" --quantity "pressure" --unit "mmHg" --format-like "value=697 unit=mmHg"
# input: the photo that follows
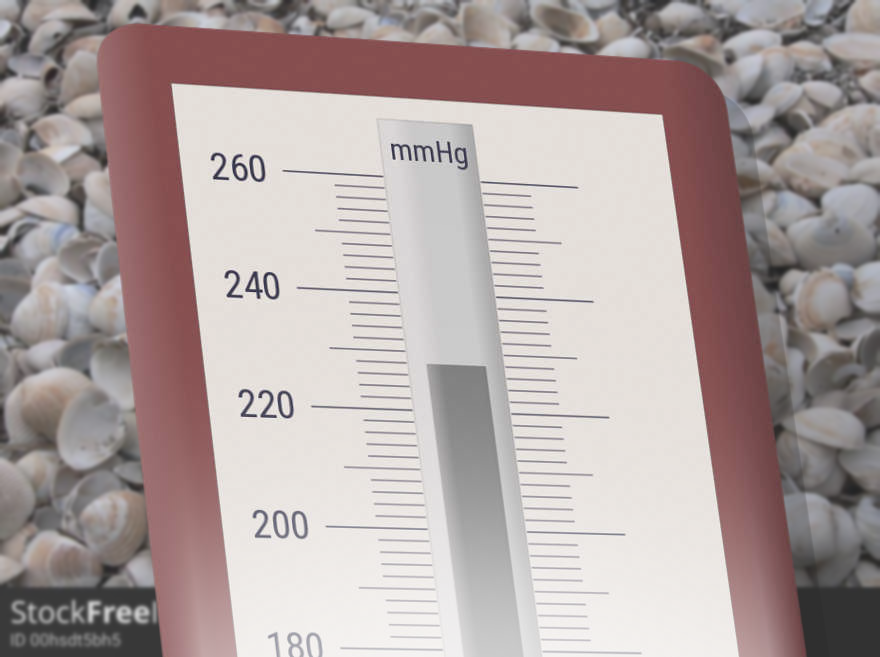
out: value=228 unit=mmHg
